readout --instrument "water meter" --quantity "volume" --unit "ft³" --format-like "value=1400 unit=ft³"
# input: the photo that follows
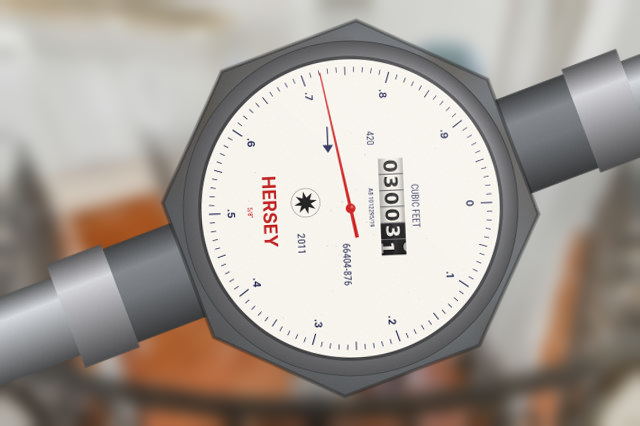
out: value=30030.72 unit=ft³
